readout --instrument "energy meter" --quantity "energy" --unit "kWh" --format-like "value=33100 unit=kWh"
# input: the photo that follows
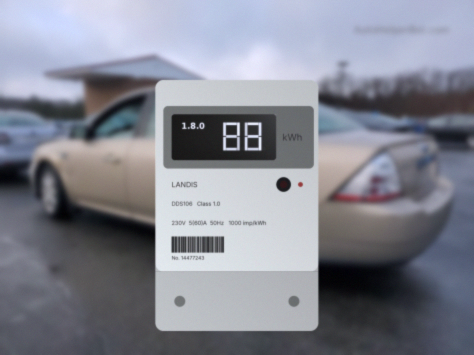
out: value=88 unit=kWh
